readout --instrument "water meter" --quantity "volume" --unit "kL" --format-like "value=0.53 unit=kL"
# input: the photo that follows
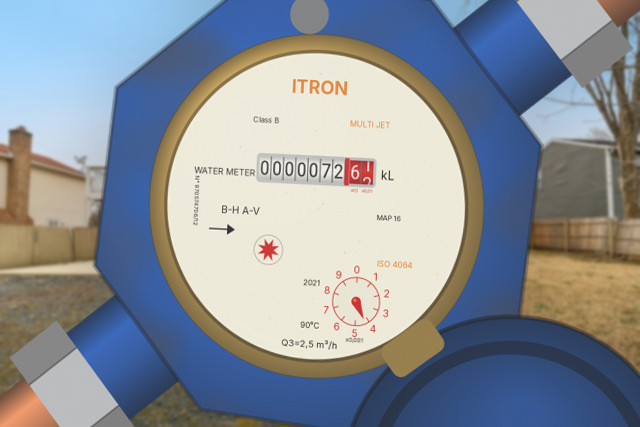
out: value=72.614 unit=kL
